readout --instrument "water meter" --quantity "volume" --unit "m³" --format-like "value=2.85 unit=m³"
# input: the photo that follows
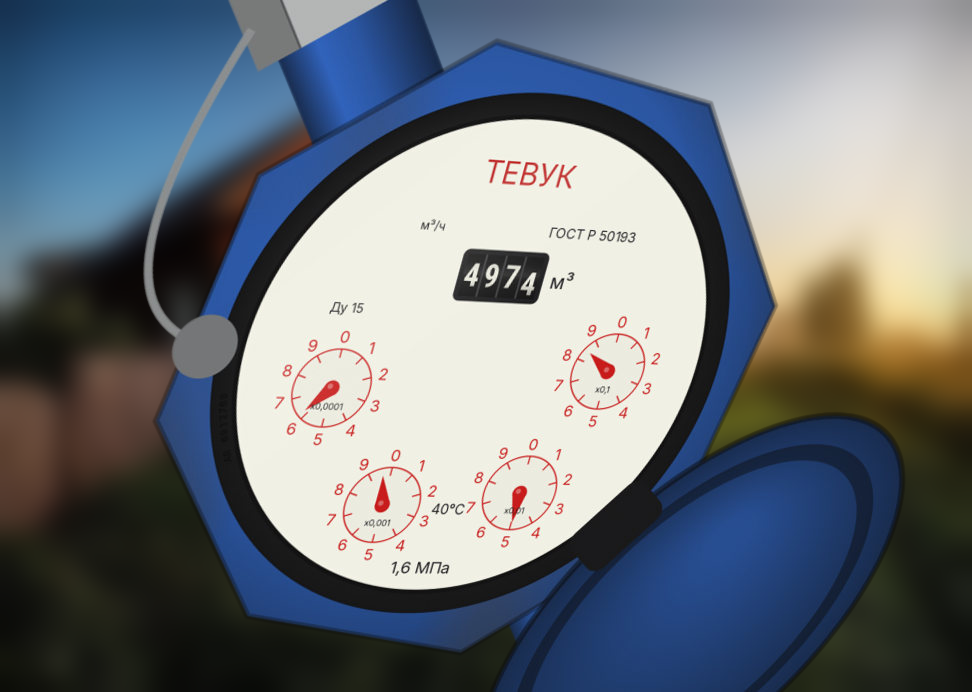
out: value=4973.8496 unit=m³
